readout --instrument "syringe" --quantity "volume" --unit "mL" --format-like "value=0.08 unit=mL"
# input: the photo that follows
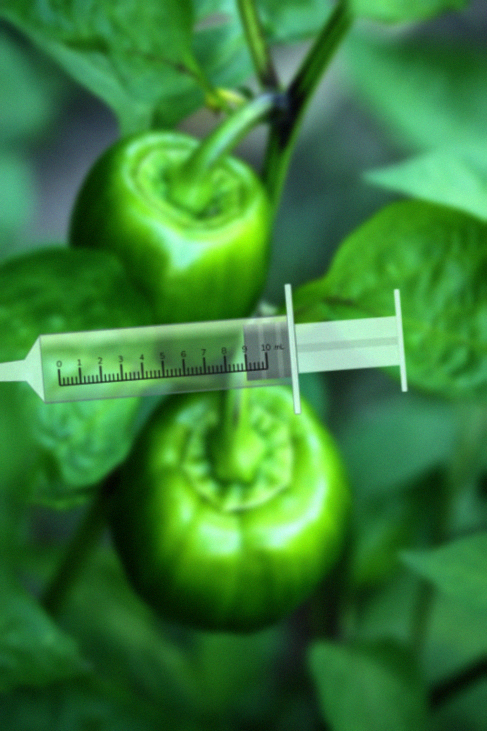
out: value=9 unit=mL
